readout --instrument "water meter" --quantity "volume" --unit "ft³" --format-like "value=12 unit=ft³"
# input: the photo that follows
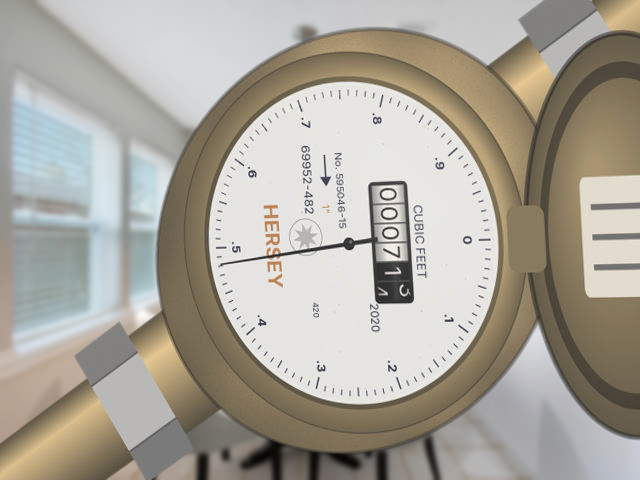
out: value=713.48 unit=ft³
